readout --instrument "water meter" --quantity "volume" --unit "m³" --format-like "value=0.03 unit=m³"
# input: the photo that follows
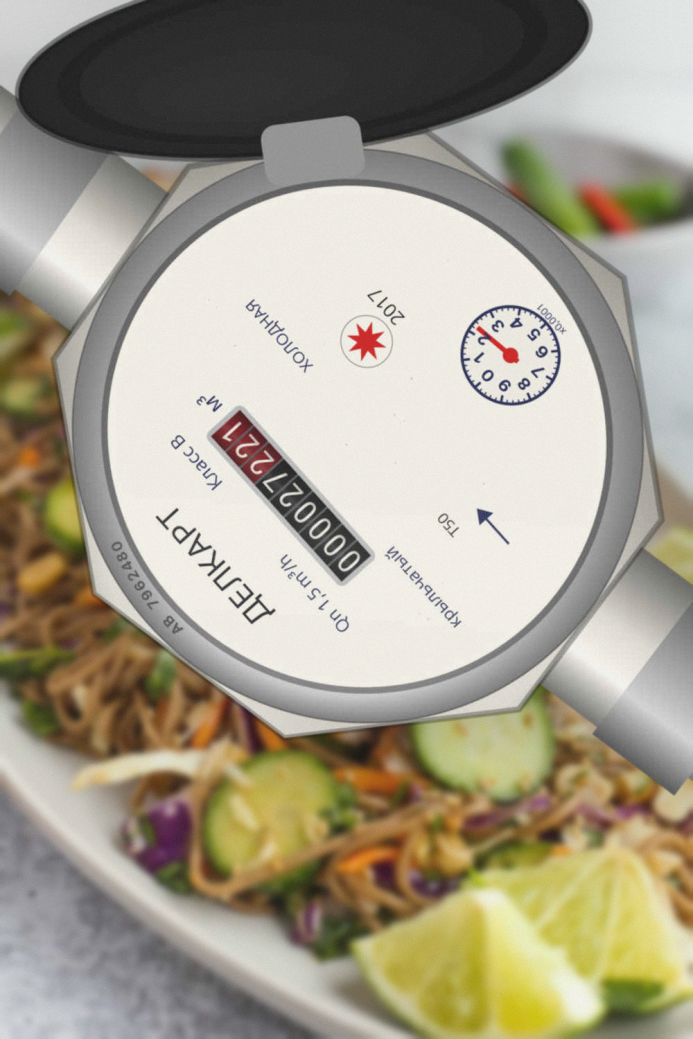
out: value=27.2212 unit=m³
